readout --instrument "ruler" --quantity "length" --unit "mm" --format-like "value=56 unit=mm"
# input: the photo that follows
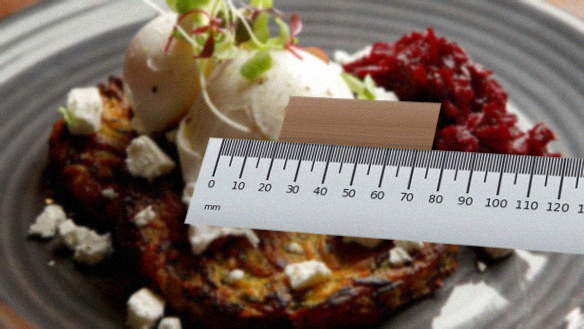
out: value=55 unit=mm
